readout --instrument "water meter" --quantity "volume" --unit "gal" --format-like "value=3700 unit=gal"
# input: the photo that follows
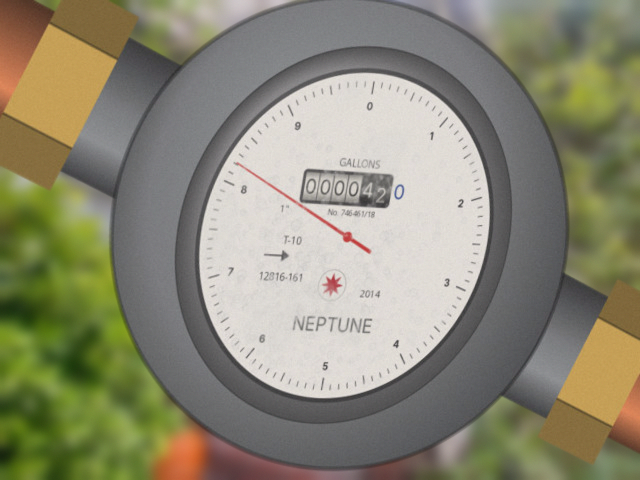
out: value=418.2 unit=gal
